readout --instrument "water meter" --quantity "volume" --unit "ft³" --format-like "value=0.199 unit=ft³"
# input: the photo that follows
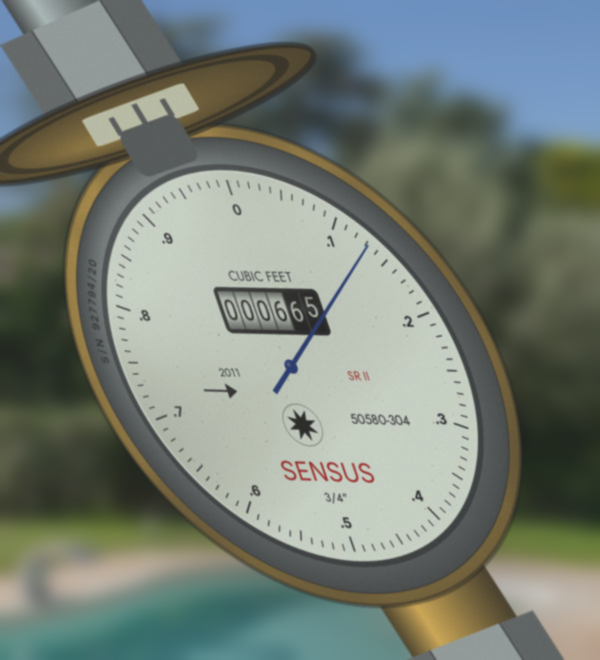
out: value=665.13 unit=ft³
